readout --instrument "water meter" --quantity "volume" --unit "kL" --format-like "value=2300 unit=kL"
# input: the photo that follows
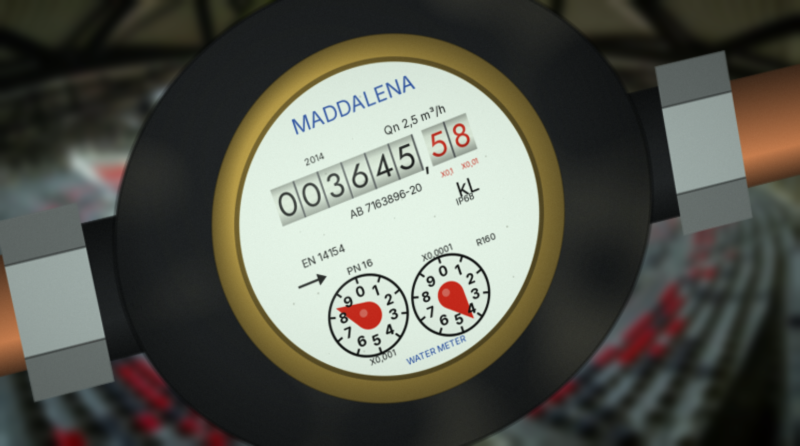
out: value=3645.5884 unit=kL
